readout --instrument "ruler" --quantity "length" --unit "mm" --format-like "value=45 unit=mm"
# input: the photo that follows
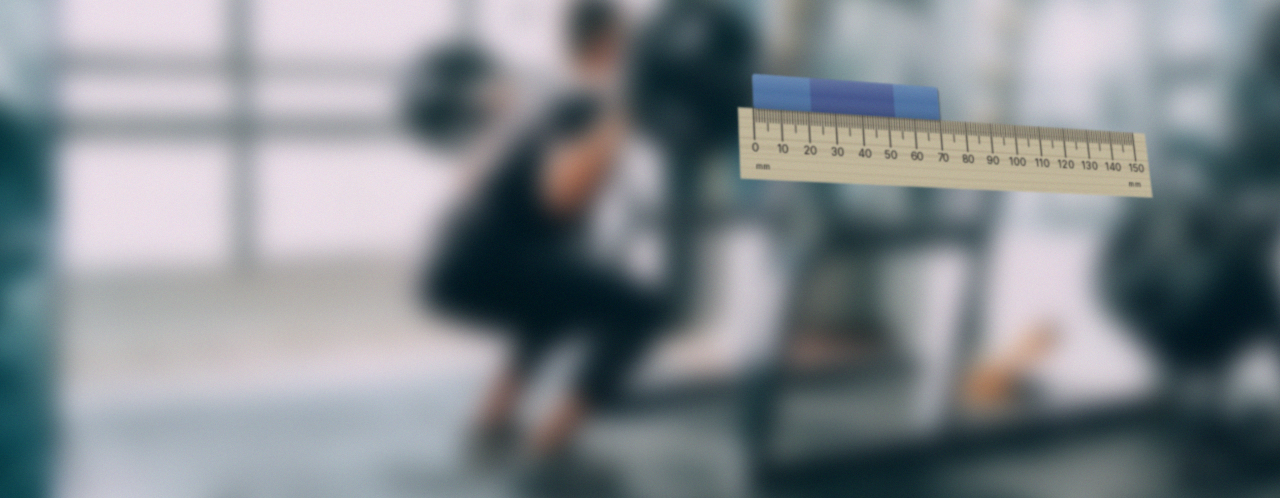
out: value=70 unit=mm
